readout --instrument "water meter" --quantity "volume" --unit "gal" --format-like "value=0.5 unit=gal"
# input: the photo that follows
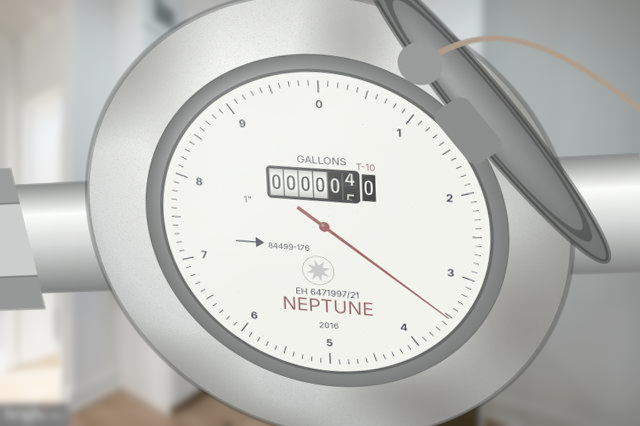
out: value=43.5 unit=gal
